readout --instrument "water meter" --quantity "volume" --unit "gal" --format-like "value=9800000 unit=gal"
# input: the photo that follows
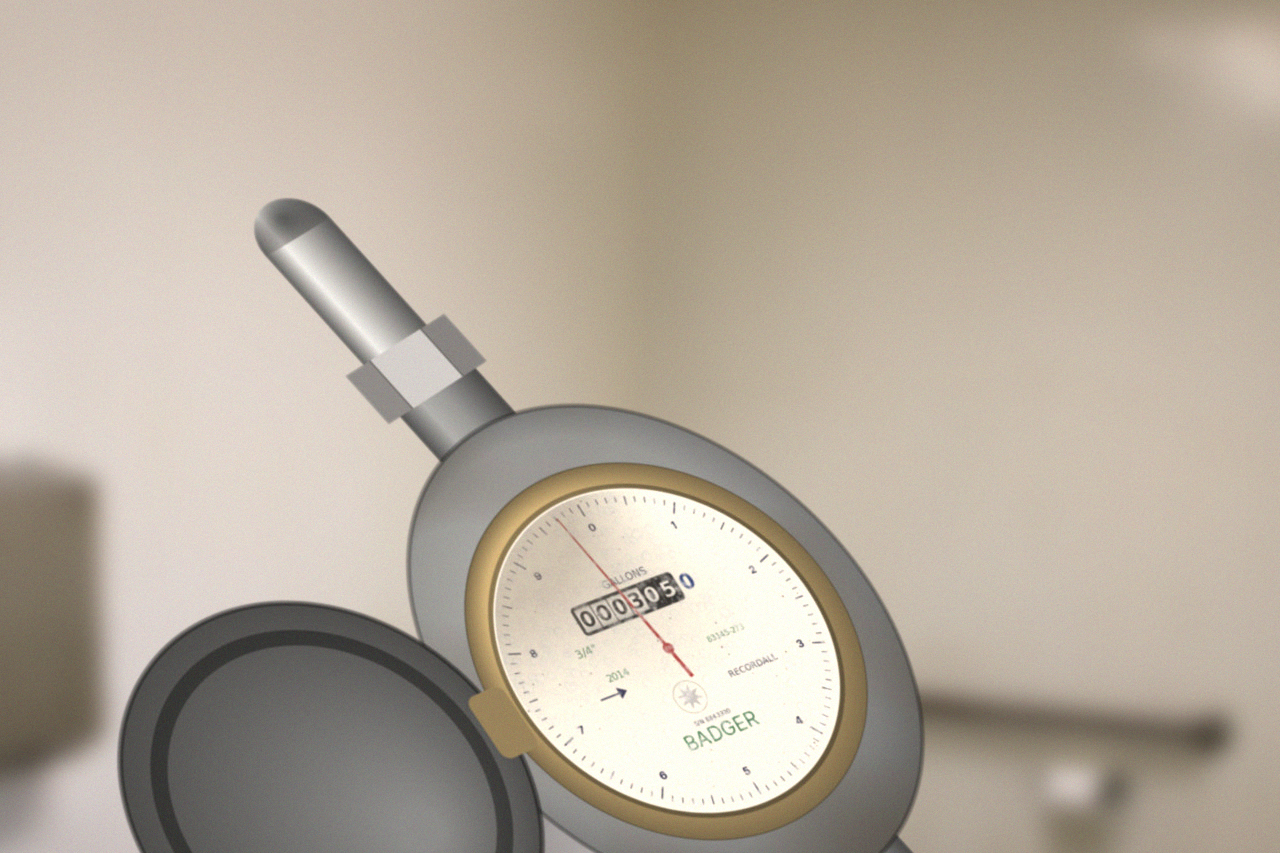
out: value=3049.7 unit=gal
